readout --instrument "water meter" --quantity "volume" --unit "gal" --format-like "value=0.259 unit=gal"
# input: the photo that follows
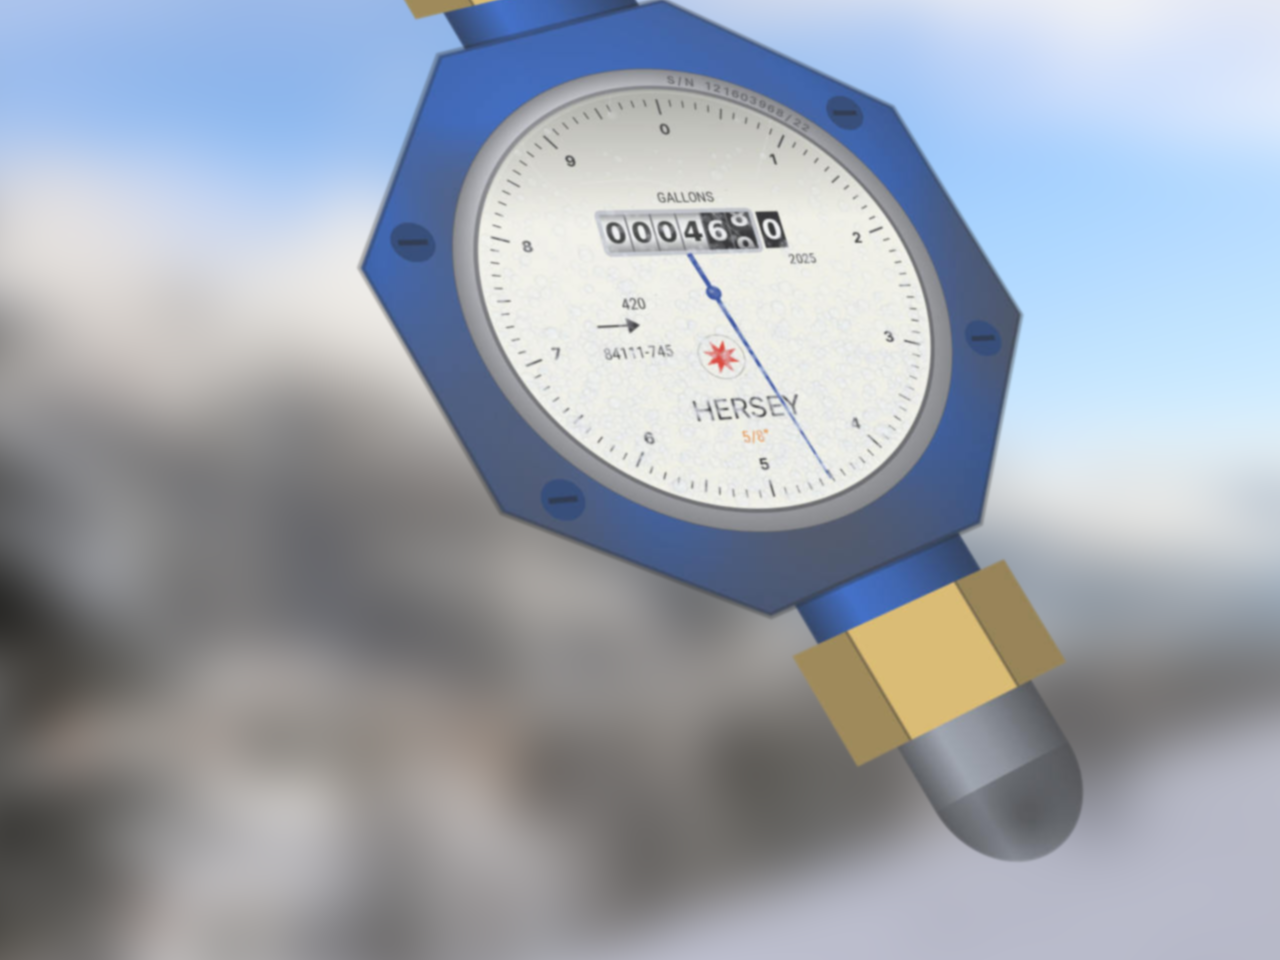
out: value=4684.5 unit=gal
